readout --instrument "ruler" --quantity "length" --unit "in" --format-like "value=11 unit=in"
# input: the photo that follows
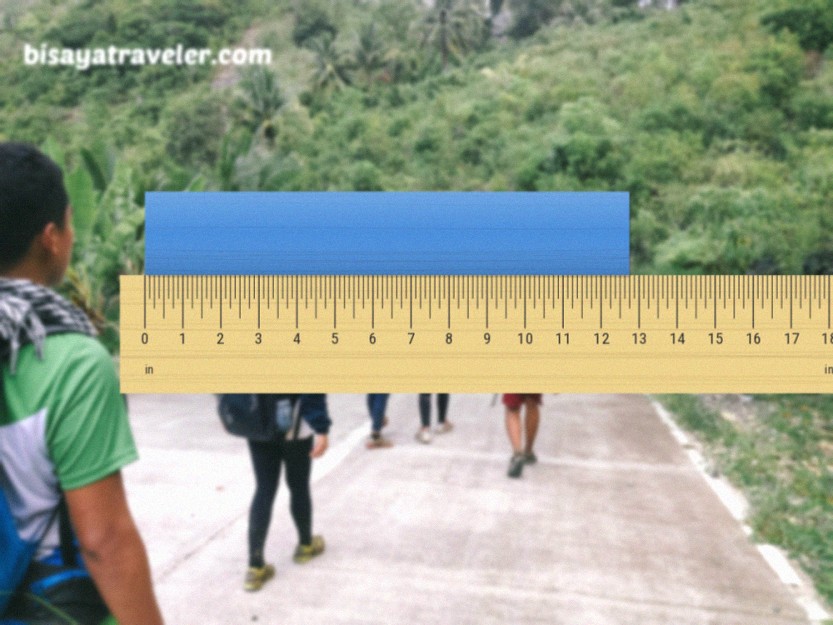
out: value=12.75 unit=in
